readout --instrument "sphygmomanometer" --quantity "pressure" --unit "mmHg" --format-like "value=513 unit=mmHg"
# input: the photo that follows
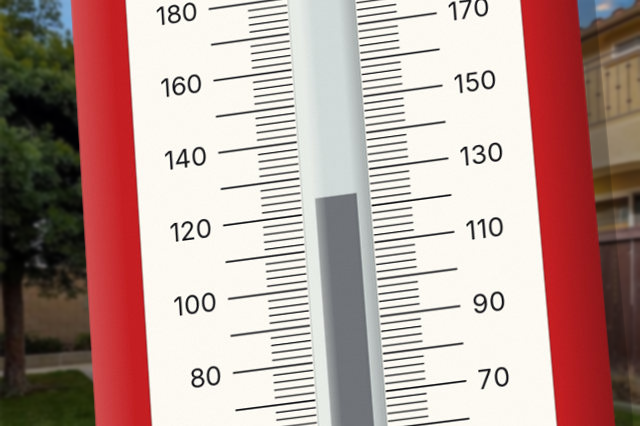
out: value=124 unit=mmHg
